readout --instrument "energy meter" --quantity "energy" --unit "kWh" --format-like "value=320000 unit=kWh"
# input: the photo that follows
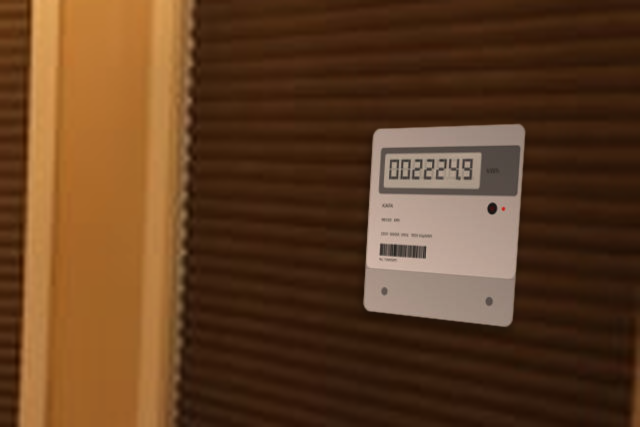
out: value=2224.9 unit=kWh
